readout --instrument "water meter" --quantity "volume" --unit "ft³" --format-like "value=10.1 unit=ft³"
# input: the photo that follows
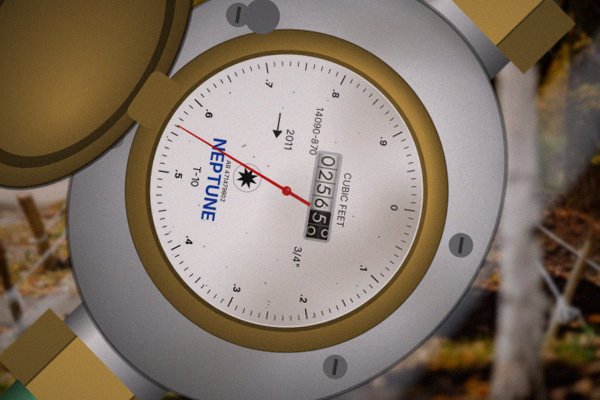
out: value=25658.56 unit=ft³
